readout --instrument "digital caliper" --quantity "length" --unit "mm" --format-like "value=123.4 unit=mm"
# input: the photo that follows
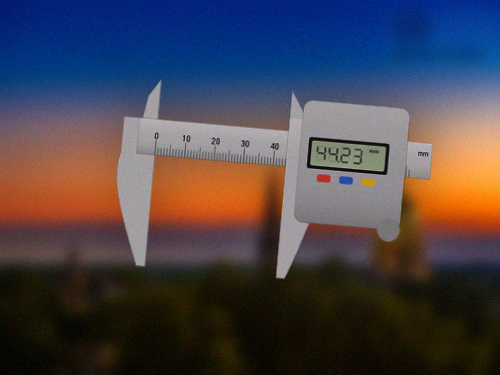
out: value=44.23 unit=mm
